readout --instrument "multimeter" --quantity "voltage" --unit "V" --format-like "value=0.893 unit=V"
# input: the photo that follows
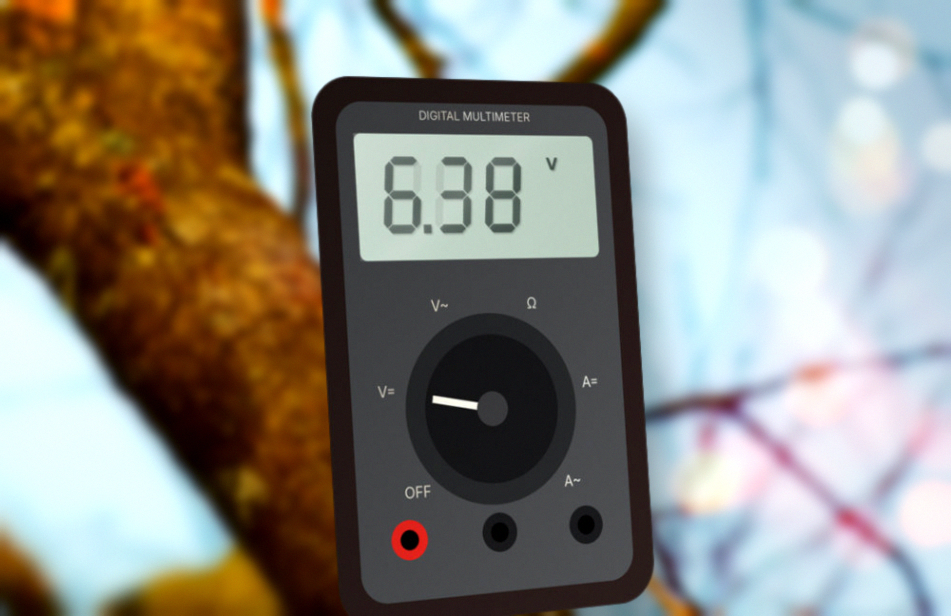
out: value=6.38 unit=V
